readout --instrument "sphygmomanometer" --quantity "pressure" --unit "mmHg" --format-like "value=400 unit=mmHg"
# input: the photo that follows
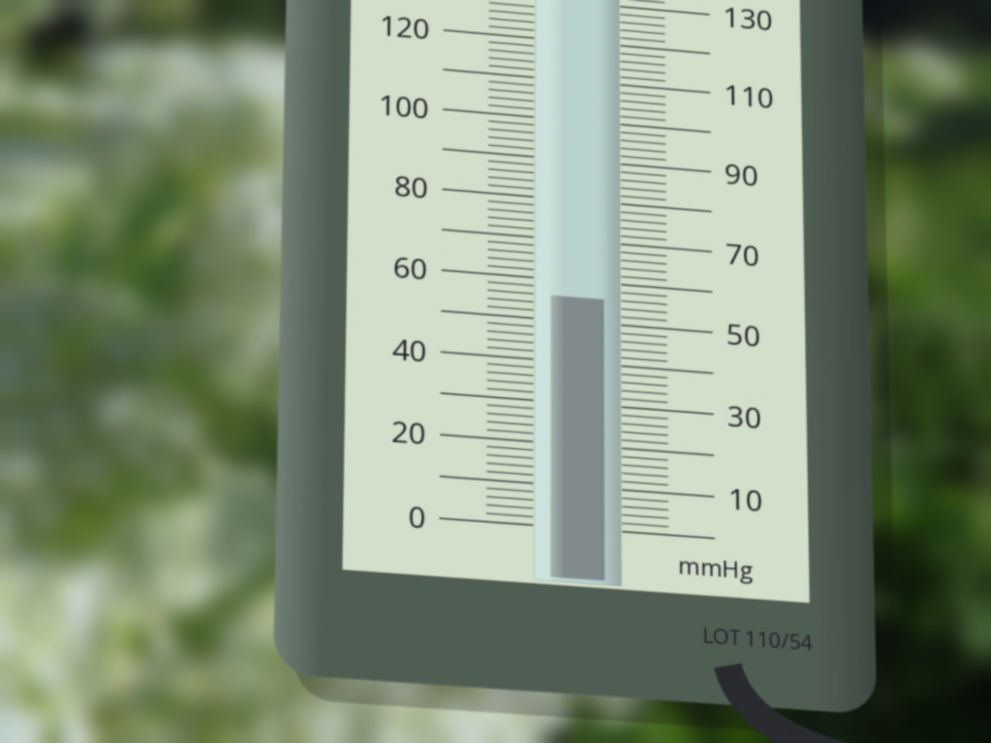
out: value=56 unit=mmHg
